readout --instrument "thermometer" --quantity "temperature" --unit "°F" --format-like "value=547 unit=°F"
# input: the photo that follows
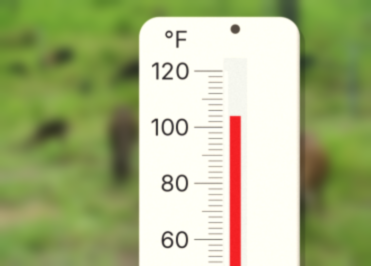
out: value=104 unit=°F
